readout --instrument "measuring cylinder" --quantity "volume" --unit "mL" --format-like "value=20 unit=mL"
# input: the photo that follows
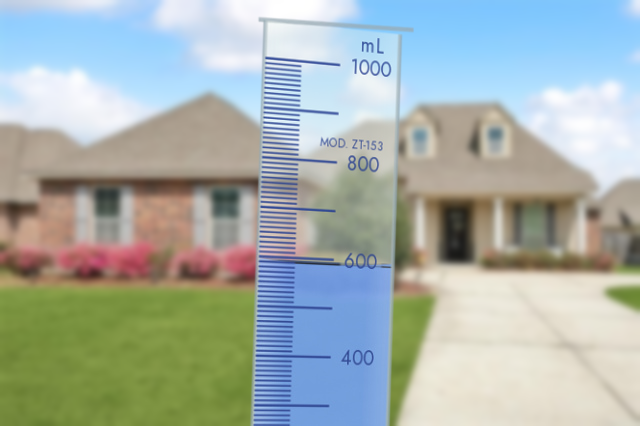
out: value=590 unit=mL
